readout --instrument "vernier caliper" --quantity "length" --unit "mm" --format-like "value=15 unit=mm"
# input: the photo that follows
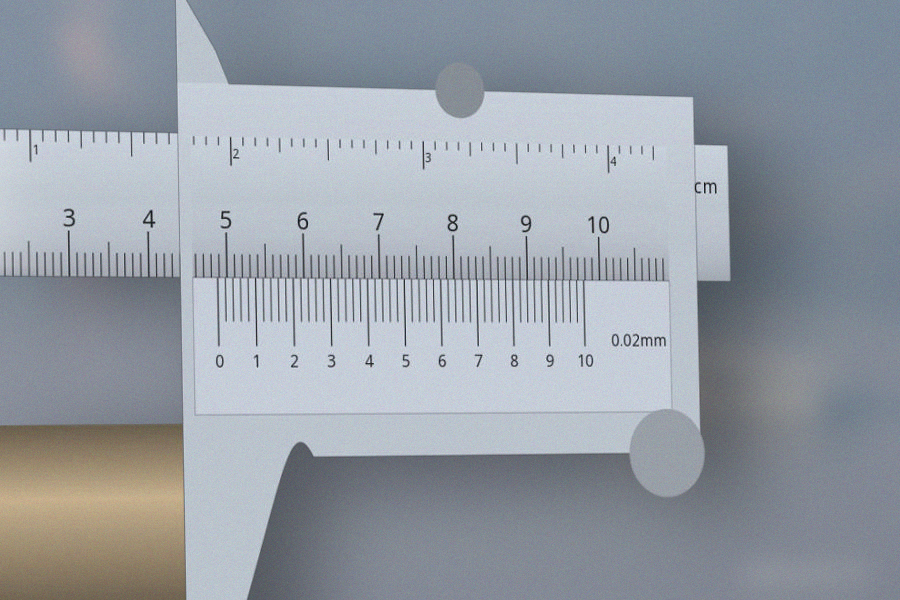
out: value=48.8 unit=mm
